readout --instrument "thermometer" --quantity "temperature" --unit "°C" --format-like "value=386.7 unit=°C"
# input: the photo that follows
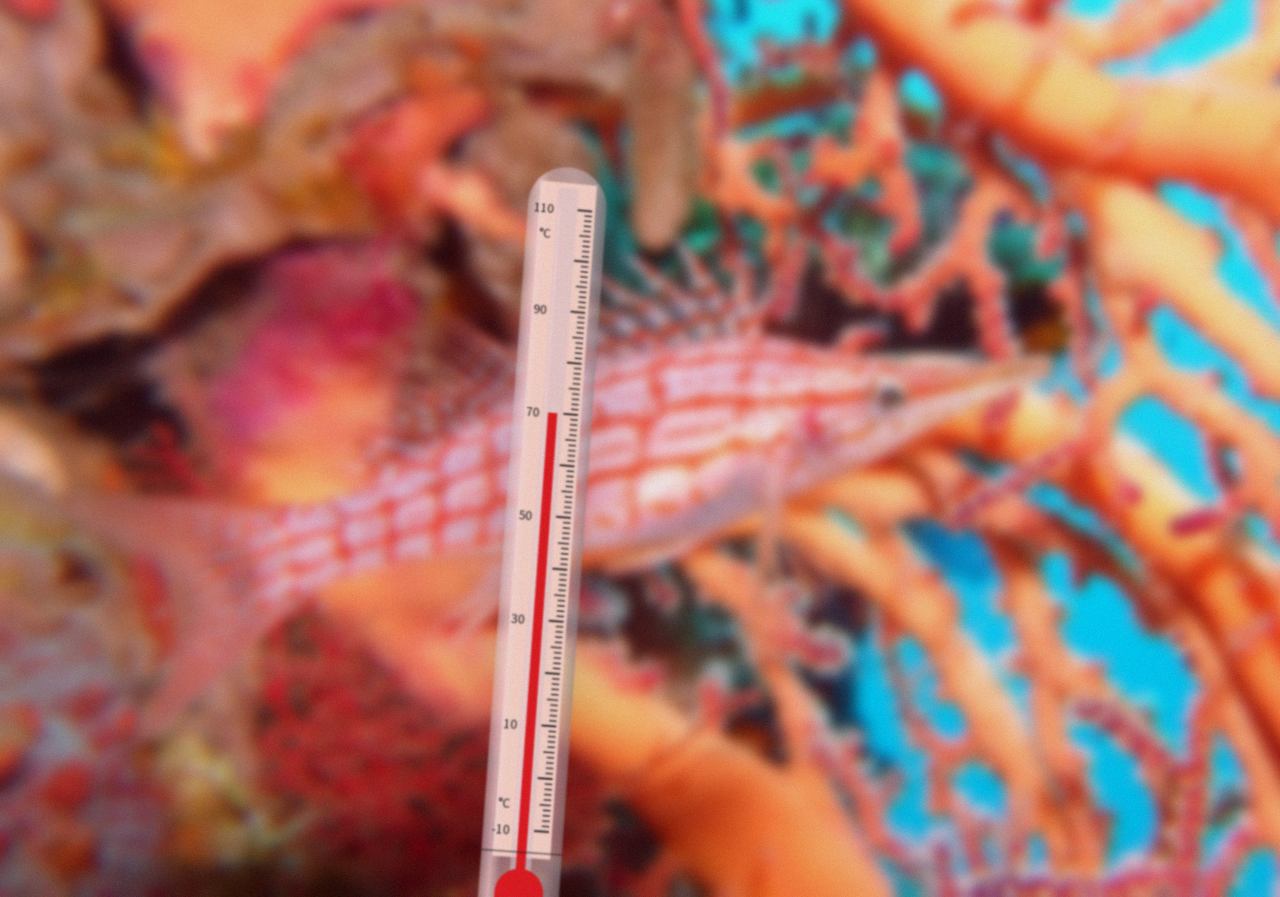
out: value=70 unit=°C
